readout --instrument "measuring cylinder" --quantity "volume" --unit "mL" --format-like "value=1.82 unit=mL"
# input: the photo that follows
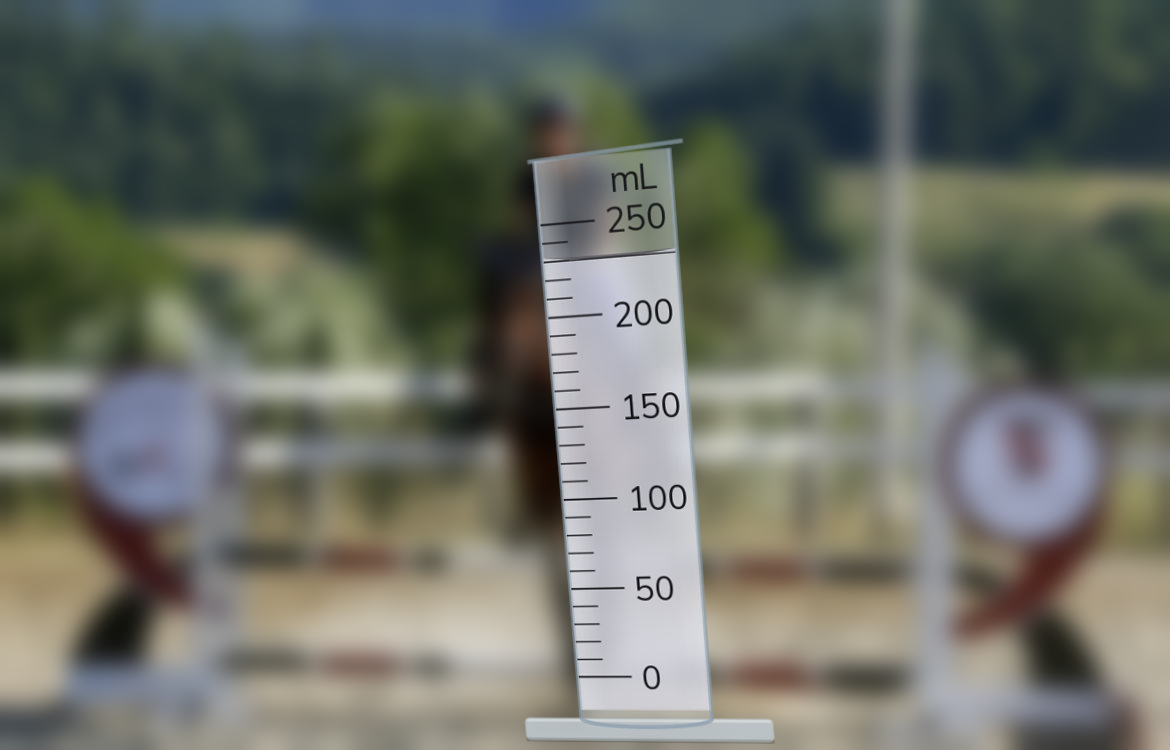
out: value=230 unit=mL
